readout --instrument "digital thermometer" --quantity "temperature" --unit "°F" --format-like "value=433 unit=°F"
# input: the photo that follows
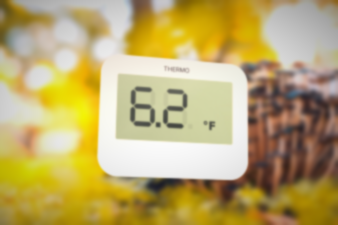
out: value=6.2 unit=°F
